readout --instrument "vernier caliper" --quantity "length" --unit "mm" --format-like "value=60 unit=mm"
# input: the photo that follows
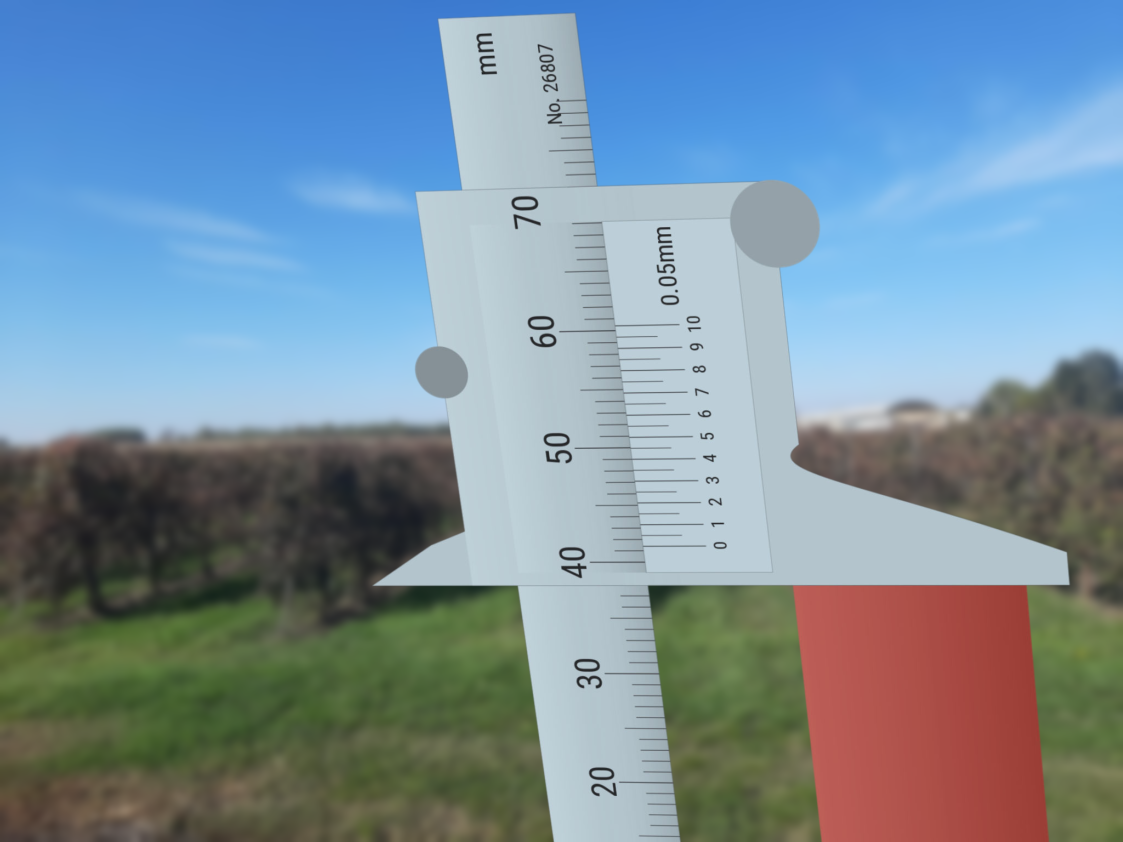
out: value=41.4 unit=mm
